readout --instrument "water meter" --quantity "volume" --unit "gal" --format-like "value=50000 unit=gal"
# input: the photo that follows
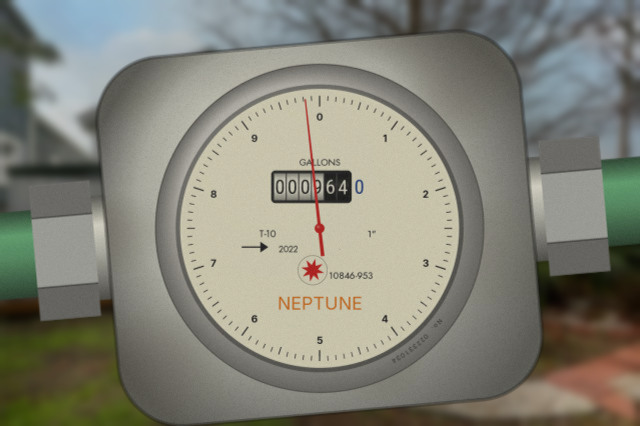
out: value=9639.8 unit=gal
